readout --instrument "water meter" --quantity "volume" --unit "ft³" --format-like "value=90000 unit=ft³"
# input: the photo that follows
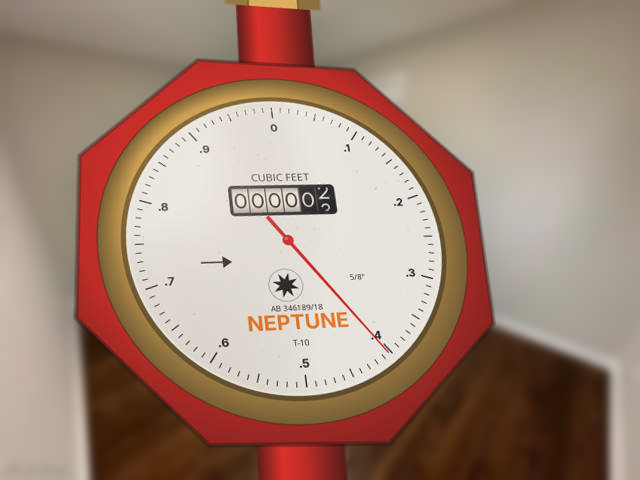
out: value=2.40 unit=ft³
